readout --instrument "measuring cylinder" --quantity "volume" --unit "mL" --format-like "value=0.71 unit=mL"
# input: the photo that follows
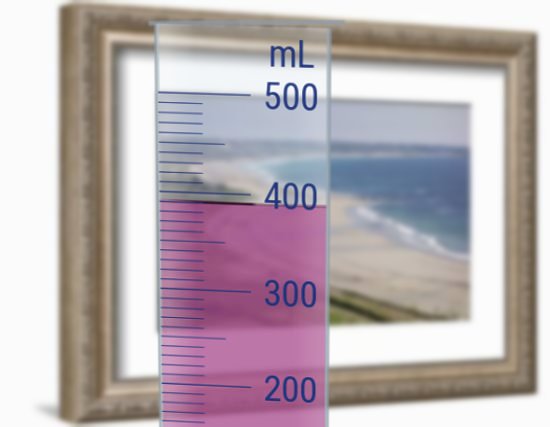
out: value=390 unit=mL
